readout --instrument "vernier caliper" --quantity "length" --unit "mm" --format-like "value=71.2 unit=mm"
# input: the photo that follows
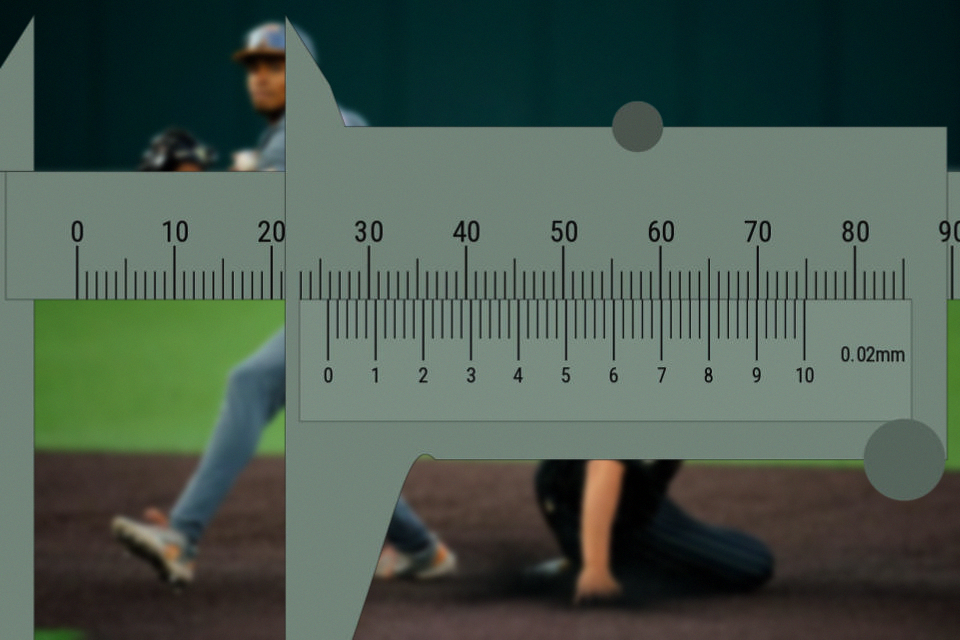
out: value=25.8 unit=mm
